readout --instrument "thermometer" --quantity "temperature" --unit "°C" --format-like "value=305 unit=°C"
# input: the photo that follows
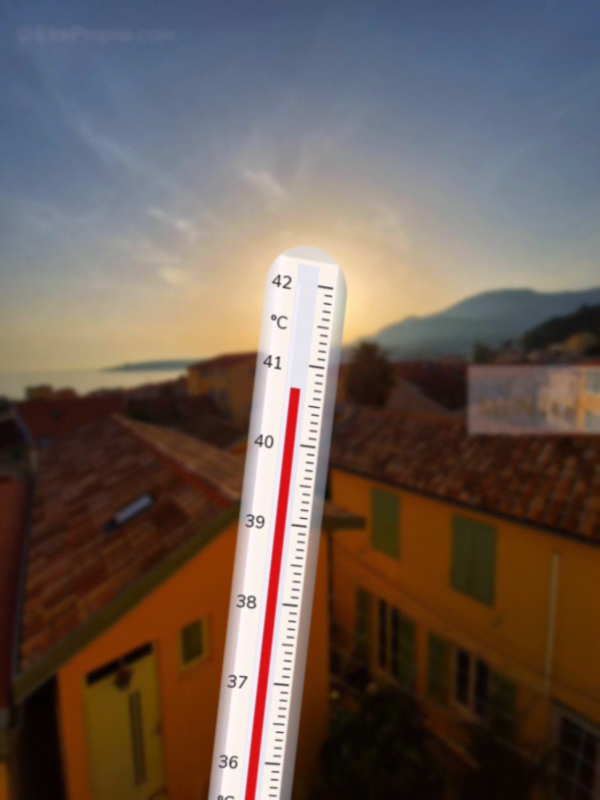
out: value=40.7 unit=°C
